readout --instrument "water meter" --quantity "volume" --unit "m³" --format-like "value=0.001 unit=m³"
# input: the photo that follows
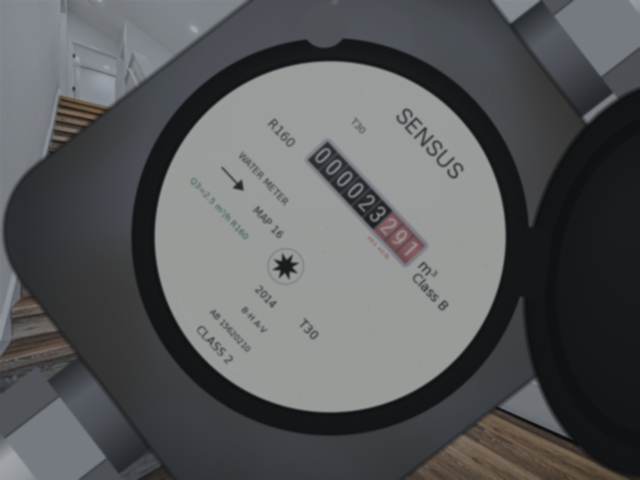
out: value=23.291 unit=m³
